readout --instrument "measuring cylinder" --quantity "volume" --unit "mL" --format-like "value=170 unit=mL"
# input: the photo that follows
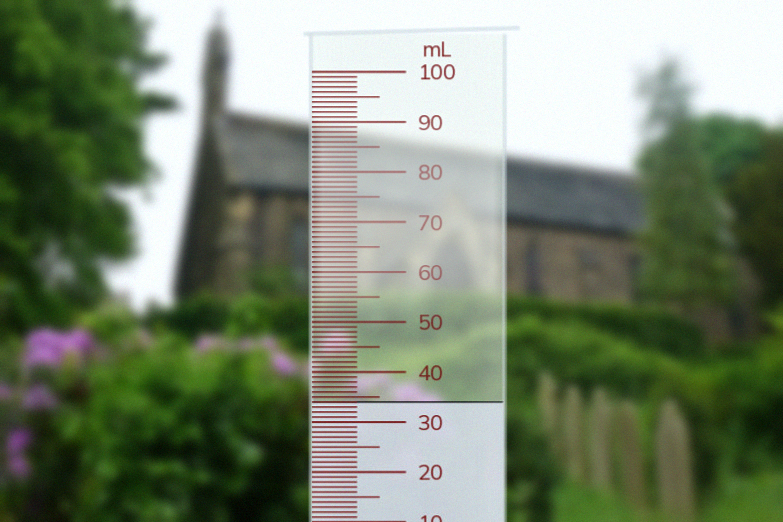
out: value=34 unit=mL
